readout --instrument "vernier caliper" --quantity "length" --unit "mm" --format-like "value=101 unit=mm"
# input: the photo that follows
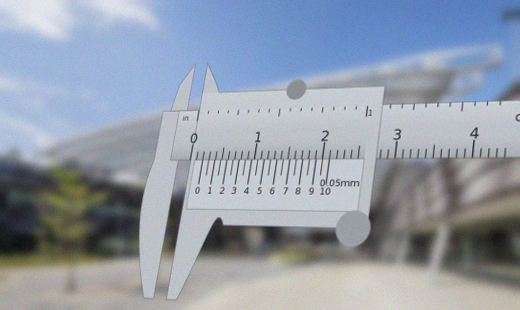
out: value=2.0 unit=mm
